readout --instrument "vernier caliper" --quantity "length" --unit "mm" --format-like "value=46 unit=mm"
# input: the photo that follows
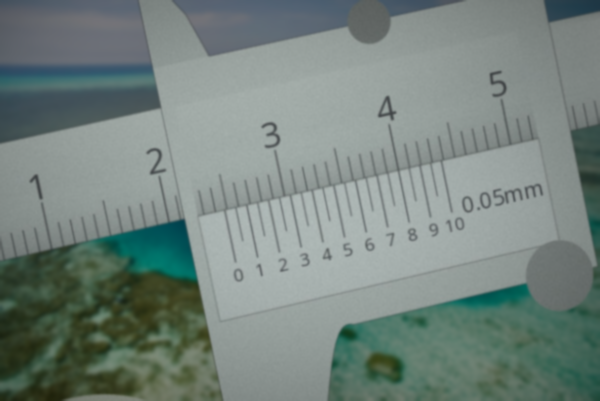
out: value=24.8 unit=mm
